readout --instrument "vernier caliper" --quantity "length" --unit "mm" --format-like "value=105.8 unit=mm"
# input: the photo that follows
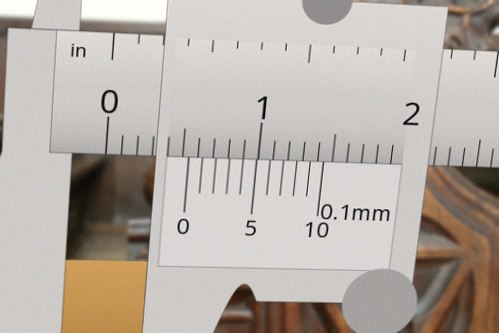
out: value=5.4 unit=mm
